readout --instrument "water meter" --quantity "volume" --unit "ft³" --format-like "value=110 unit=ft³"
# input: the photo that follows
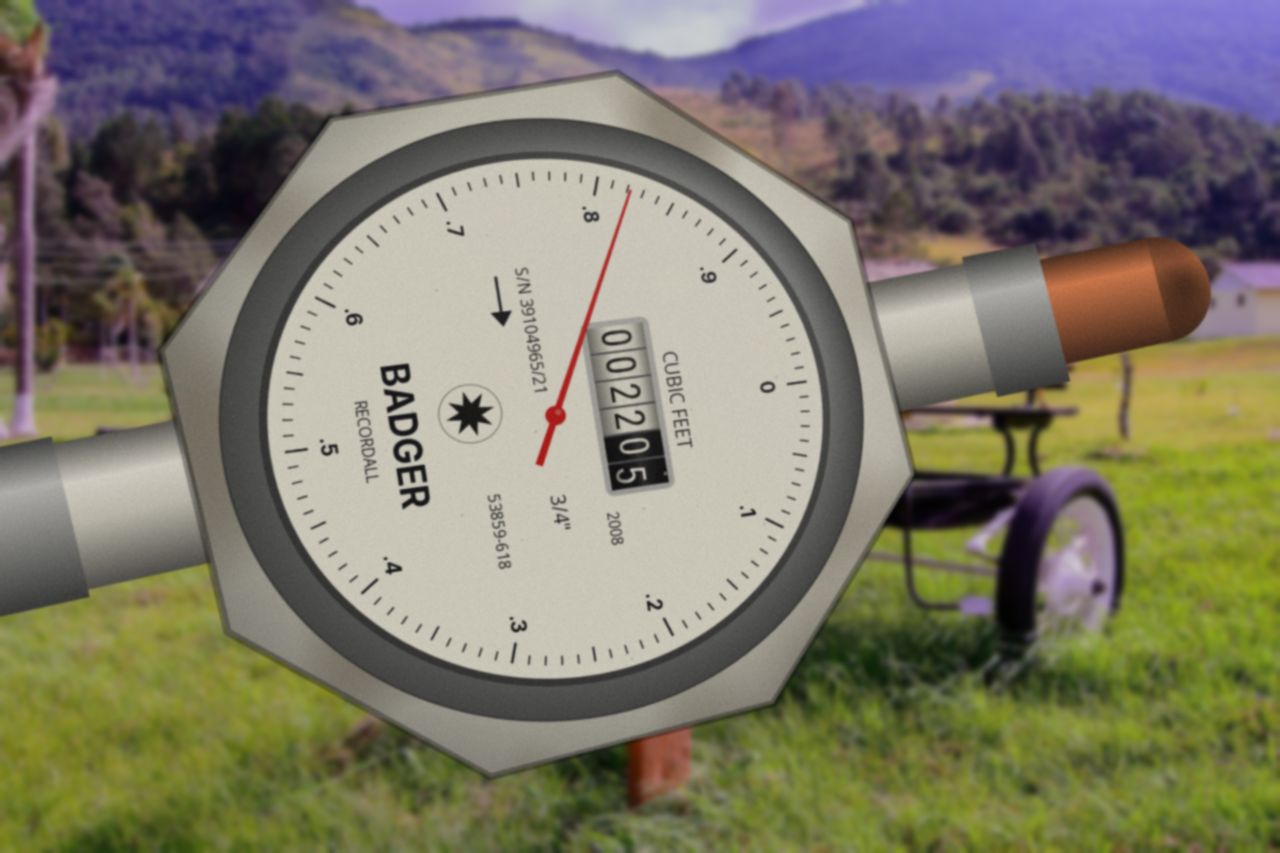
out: value=2204.82 unit=ft³
